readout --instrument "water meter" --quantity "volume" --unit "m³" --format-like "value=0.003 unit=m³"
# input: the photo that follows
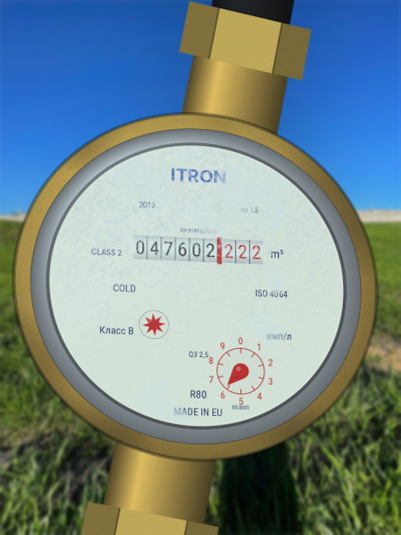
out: value=47602.2226 unit=m³
